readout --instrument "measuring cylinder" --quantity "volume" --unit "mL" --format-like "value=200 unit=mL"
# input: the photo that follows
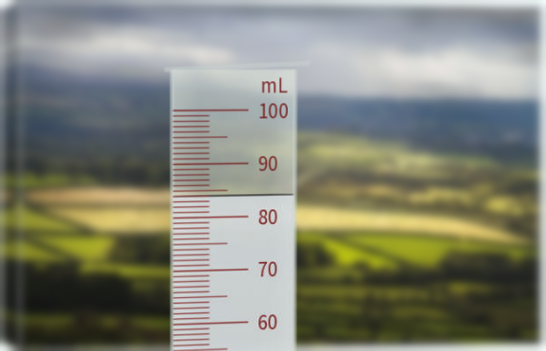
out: value=84 unit=mL
